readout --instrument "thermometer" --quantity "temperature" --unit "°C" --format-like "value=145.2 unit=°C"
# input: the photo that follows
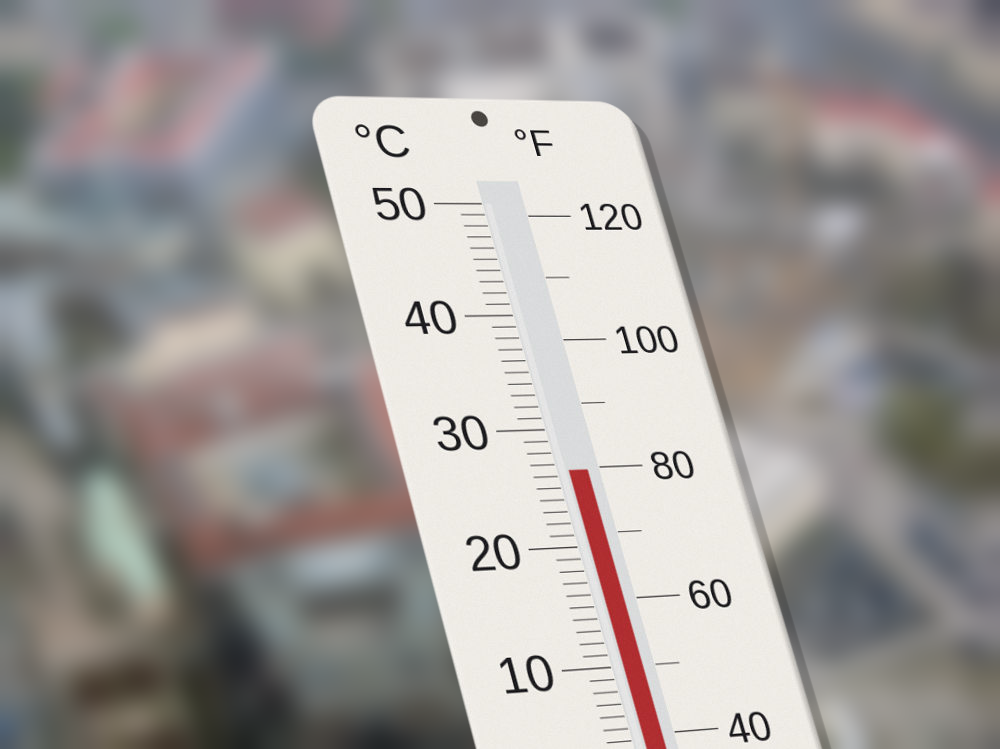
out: value=26.5 unit=°C
